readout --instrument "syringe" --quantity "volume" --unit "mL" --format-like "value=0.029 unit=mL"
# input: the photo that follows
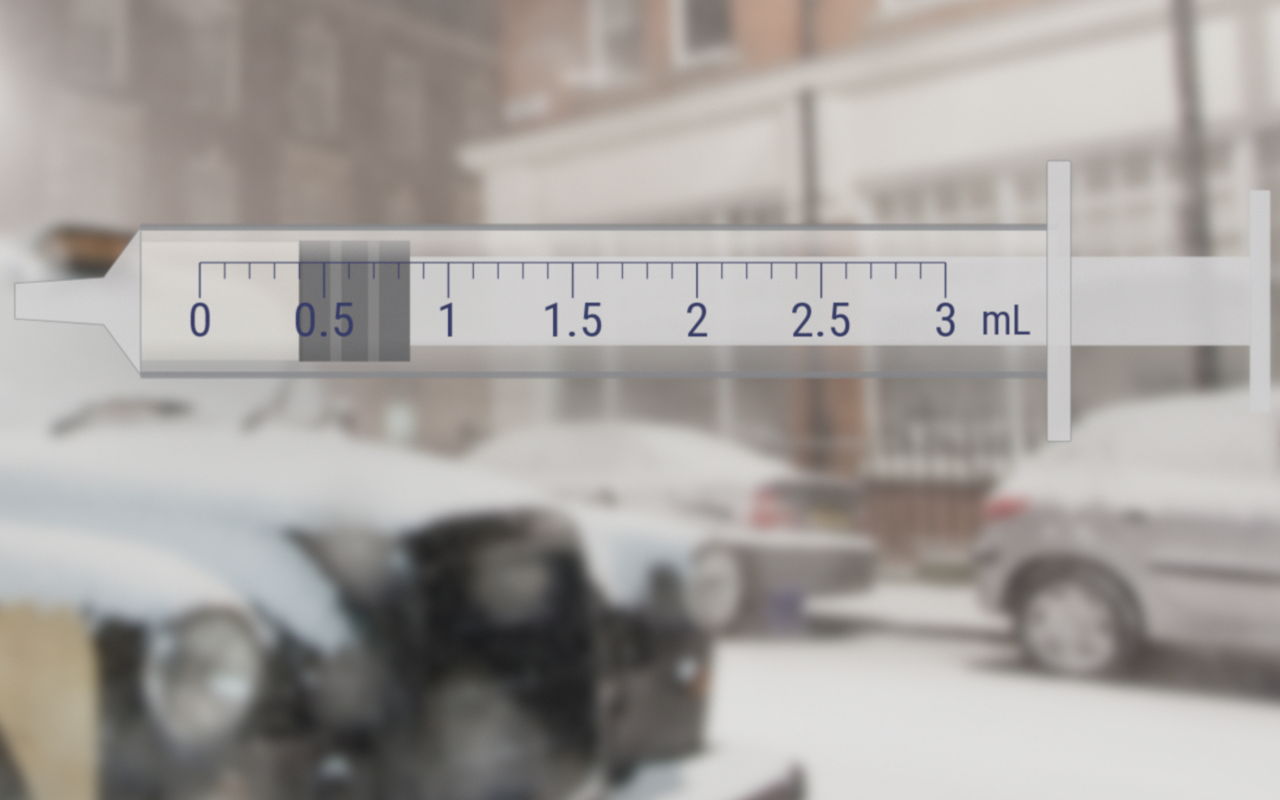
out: value=0.4 unit=mL
